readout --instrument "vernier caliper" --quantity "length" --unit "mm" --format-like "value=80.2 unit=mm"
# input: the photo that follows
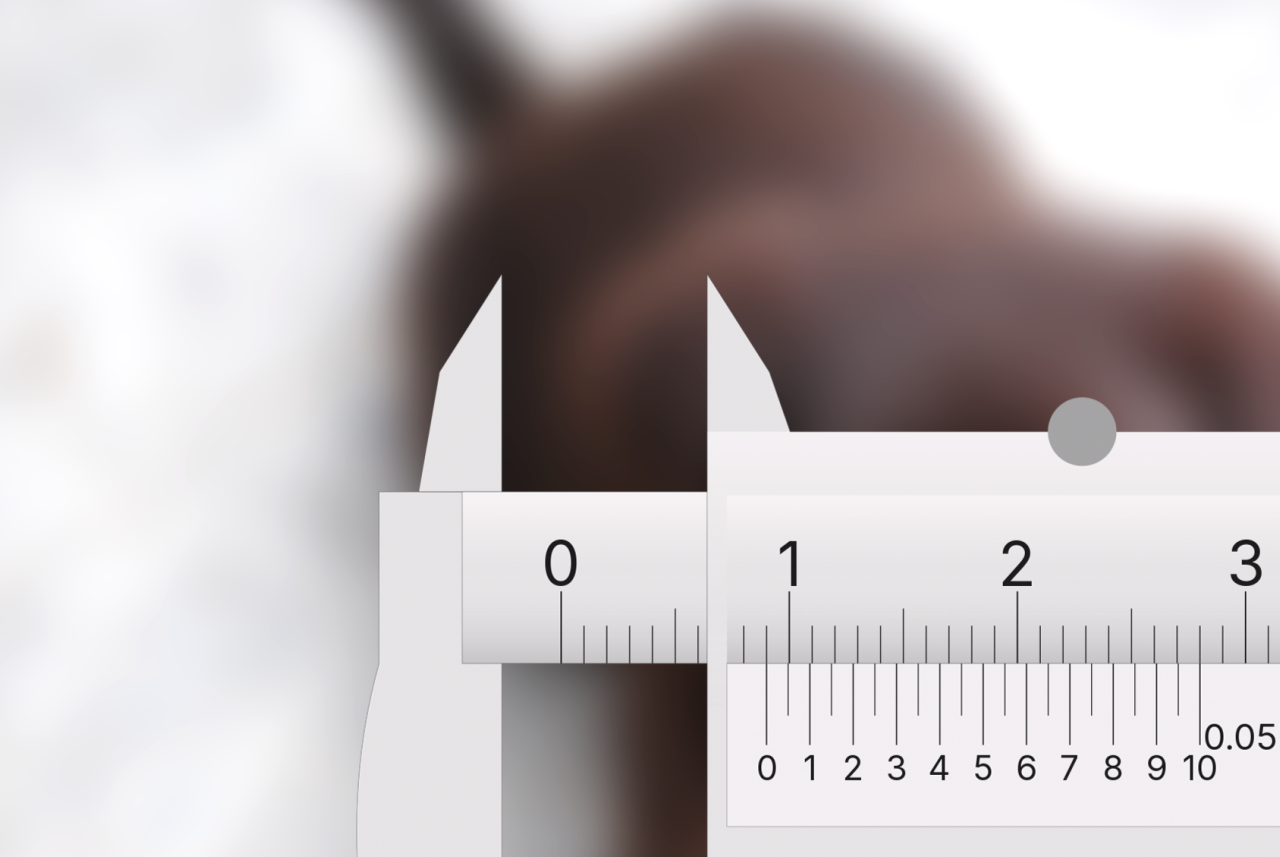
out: value=9.0 unit=mm
